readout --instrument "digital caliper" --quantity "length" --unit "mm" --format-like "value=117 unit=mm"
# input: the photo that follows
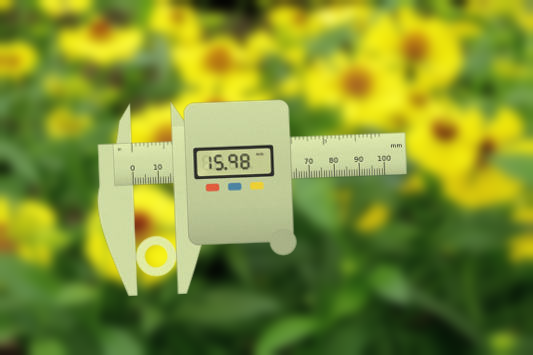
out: value=15.98 unit=mm
